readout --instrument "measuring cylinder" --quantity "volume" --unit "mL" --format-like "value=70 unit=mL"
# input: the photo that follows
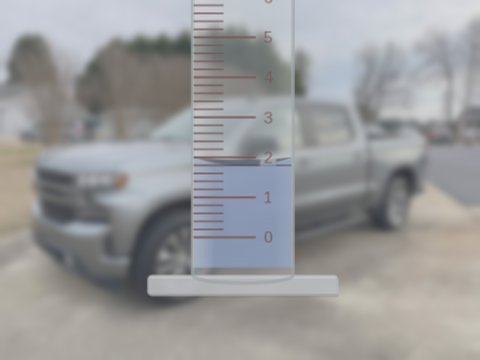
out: value=1.8 unit=mL
